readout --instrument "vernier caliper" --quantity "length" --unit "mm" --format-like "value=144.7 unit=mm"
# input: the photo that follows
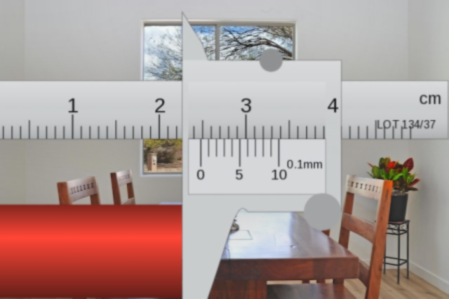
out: value=24.8 unit=mm
